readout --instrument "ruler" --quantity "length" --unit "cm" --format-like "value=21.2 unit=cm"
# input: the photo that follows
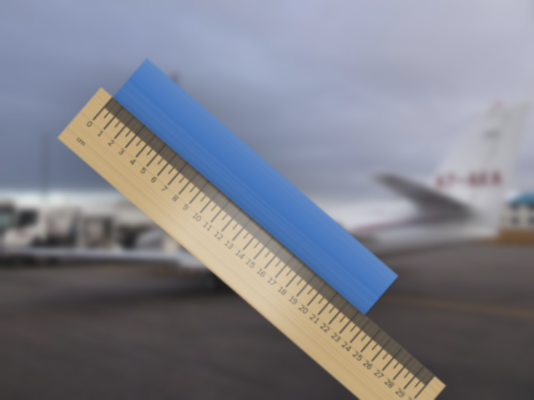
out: value=23.5 unit=cm
